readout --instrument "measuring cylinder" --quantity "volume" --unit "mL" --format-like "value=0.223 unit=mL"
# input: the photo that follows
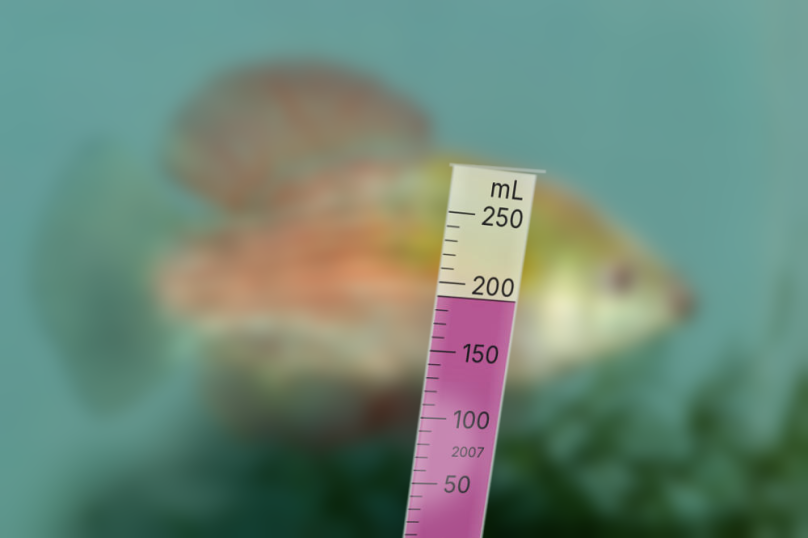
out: value=190 unit=mL
